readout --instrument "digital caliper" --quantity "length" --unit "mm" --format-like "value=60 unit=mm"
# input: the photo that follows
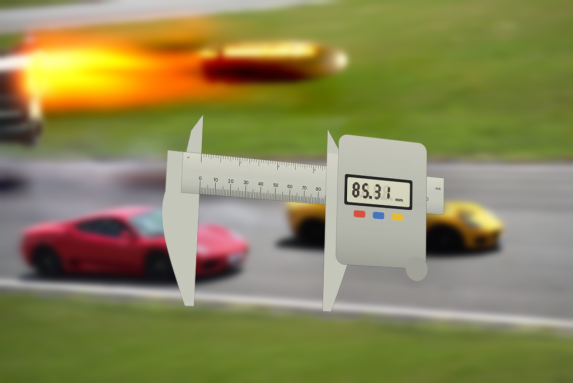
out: value=85.31 unit=mm
